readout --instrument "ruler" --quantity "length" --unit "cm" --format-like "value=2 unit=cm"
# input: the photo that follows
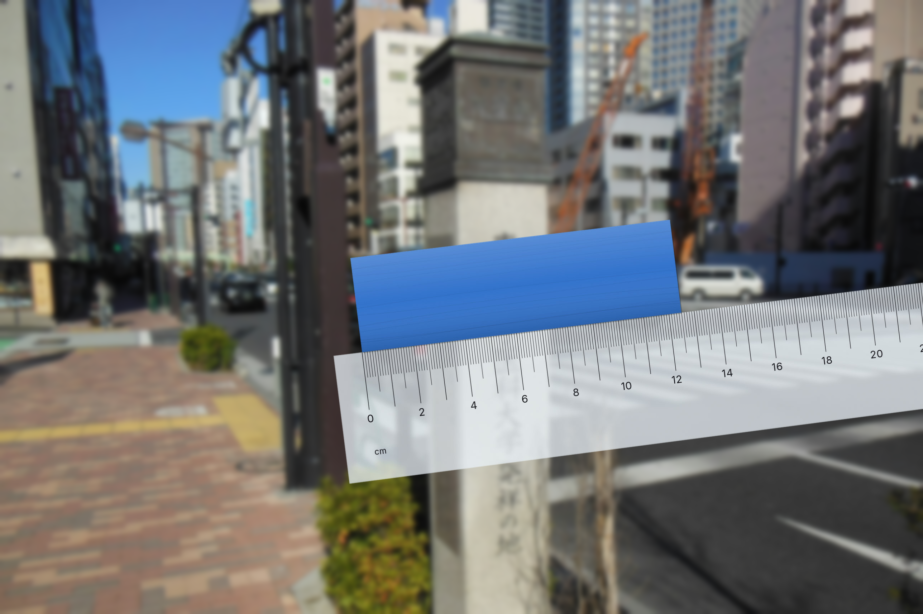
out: value=12.5 unit=cm
